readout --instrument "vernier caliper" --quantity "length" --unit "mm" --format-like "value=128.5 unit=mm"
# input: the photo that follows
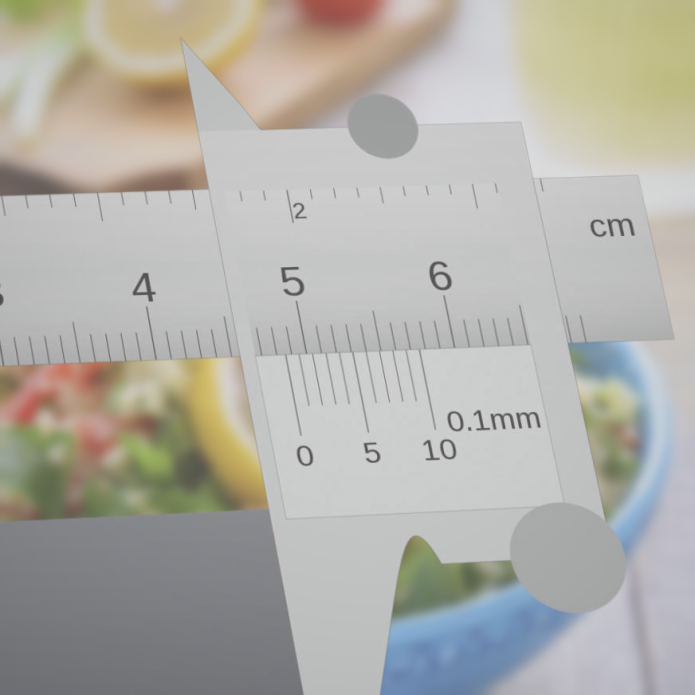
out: value=48.6 unit=mm
